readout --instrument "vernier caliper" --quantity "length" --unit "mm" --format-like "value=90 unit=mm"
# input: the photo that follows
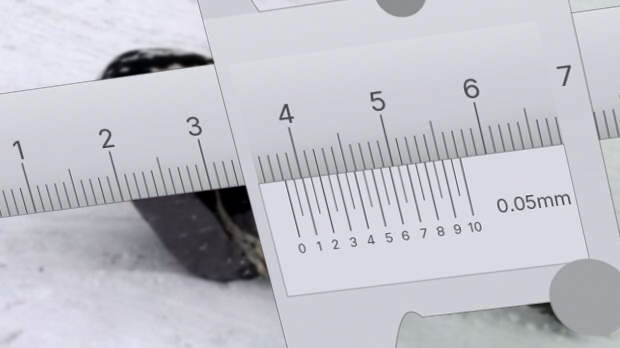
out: value=38.2 unit=mm
